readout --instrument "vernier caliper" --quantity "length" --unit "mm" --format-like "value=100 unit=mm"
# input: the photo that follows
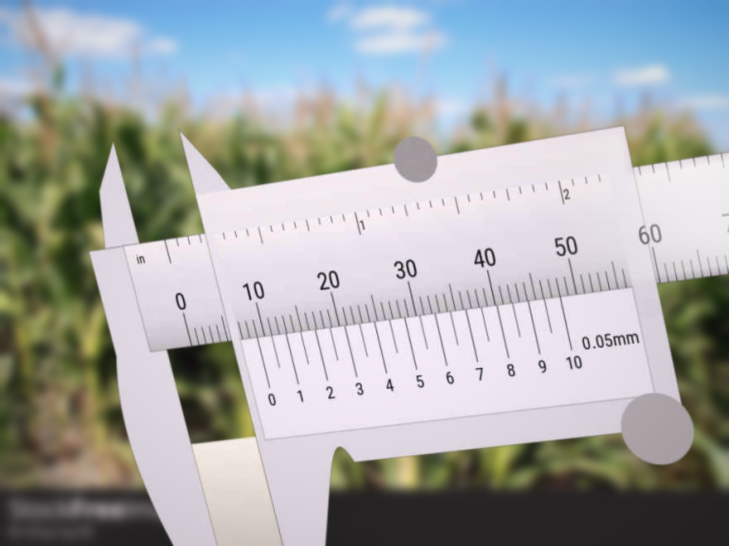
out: value=9.0 unit=mm
